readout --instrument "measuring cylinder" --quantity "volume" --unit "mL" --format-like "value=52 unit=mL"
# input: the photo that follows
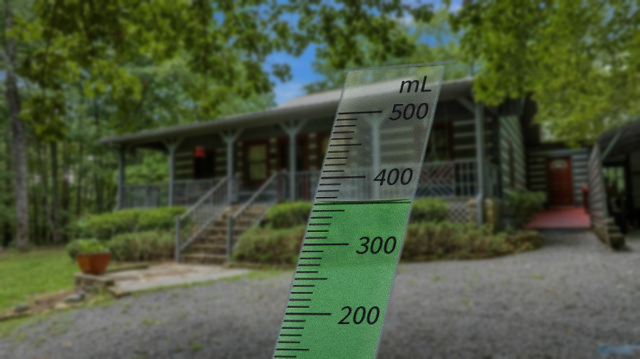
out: value=360 unit=mL
